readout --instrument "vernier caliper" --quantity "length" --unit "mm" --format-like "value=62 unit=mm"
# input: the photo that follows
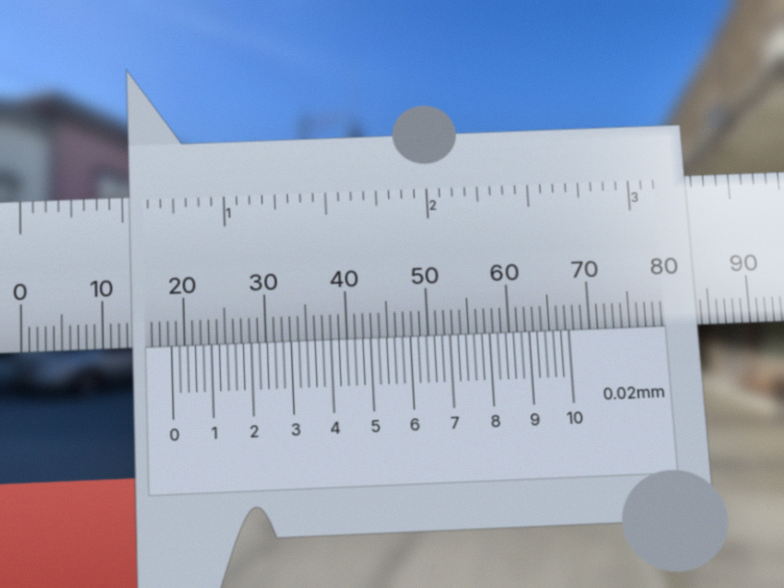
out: value=18.4 unit=mm
